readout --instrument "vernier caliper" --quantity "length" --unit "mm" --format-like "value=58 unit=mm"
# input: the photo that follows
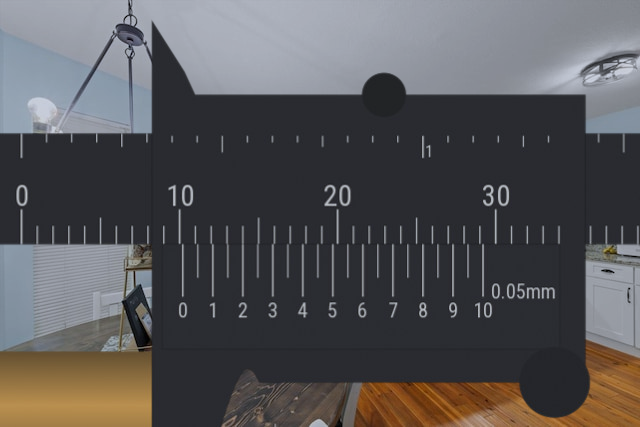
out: value=10.2 unit=mm
